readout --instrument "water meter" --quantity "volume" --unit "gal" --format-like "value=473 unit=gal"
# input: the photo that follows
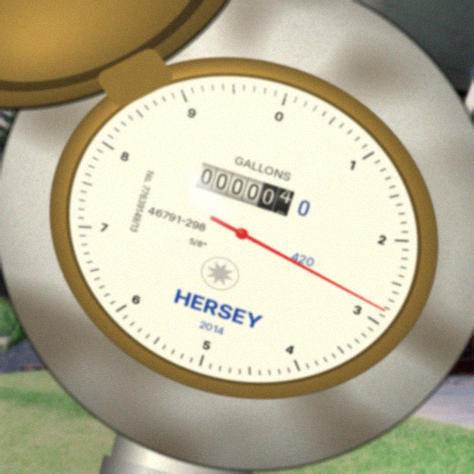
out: value=42.8 unit=gal
